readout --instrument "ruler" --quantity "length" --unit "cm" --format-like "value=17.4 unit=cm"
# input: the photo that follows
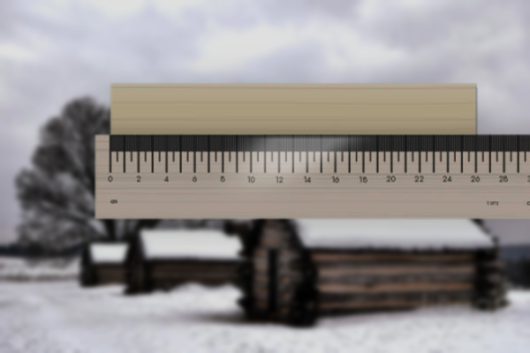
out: value=26 unit=cm
